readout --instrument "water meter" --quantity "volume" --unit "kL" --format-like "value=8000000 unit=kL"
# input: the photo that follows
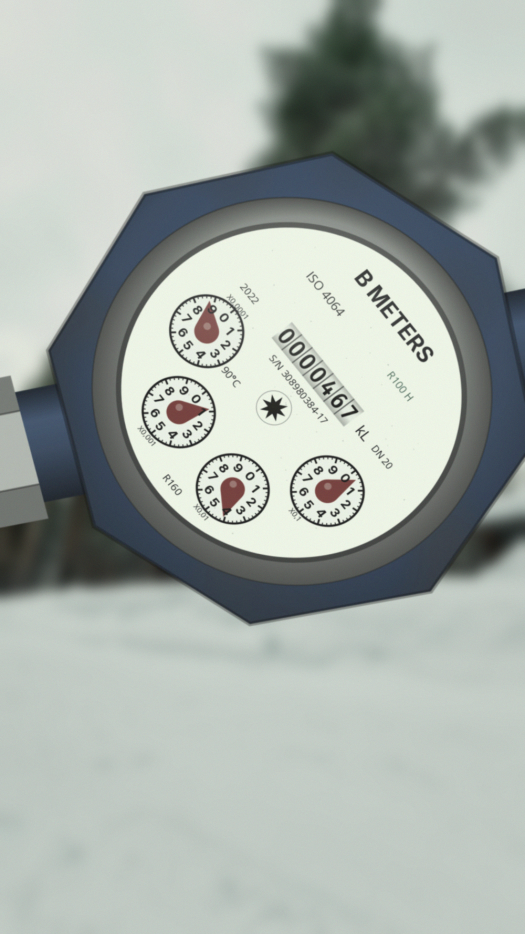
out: value=467.0408 unit=kL
